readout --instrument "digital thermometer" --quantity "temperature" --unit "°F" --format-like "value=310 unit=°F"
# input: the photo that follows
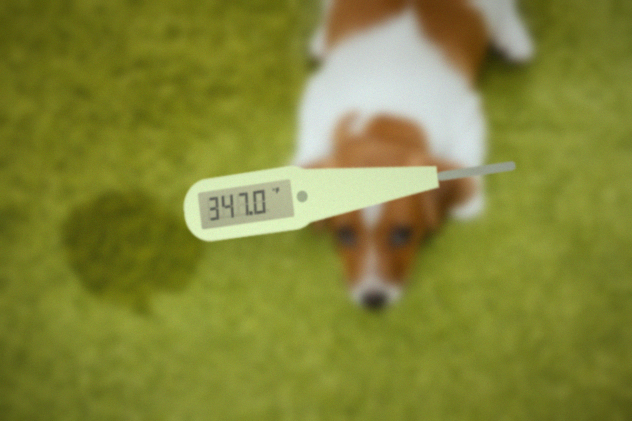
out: value=347.0 unit=°F
